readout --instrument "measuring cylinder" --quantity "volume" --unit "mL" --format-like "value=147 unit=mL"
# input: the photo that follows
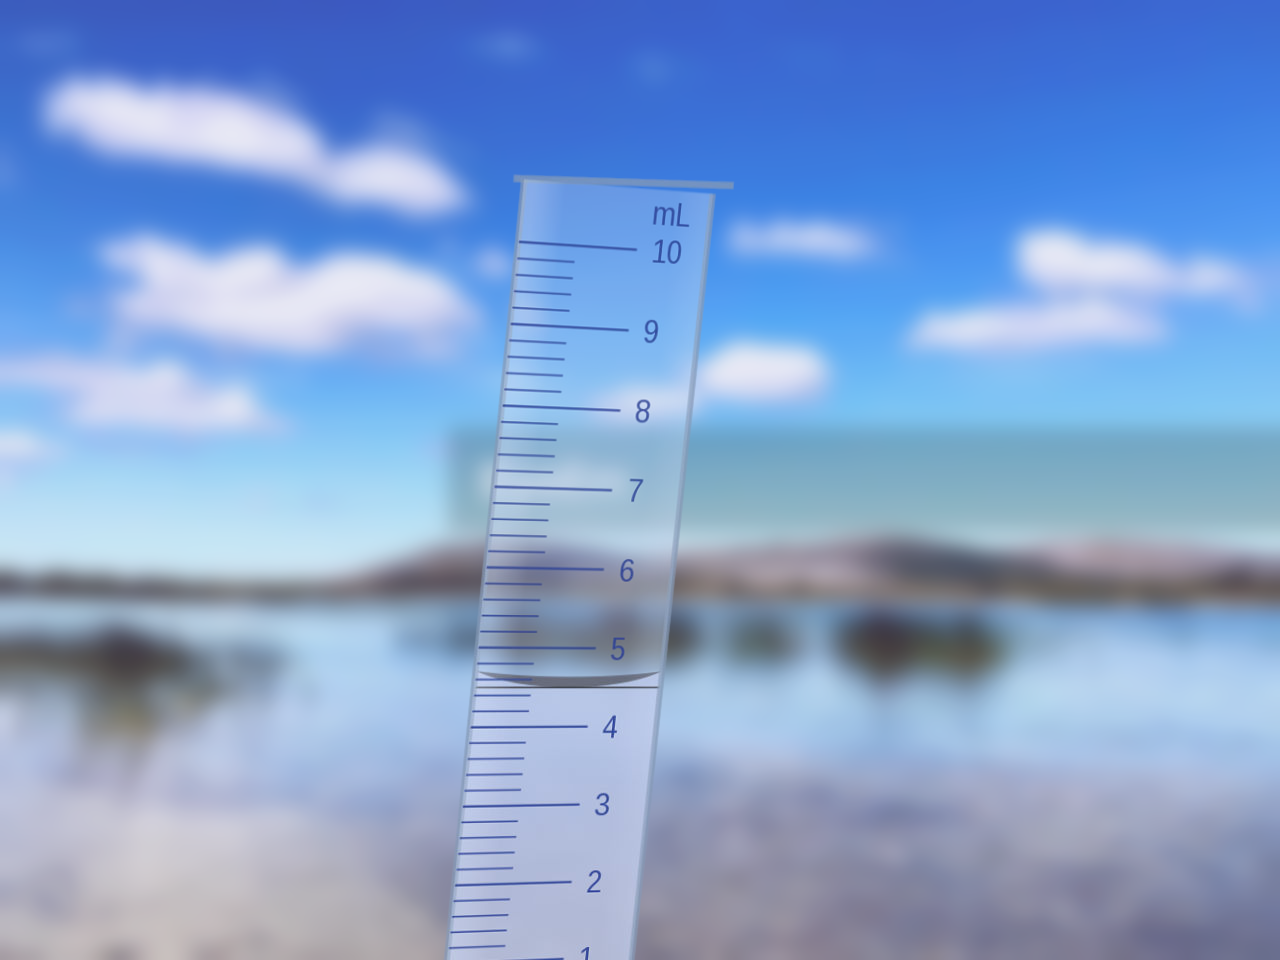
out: value=4.5 unit=mL
